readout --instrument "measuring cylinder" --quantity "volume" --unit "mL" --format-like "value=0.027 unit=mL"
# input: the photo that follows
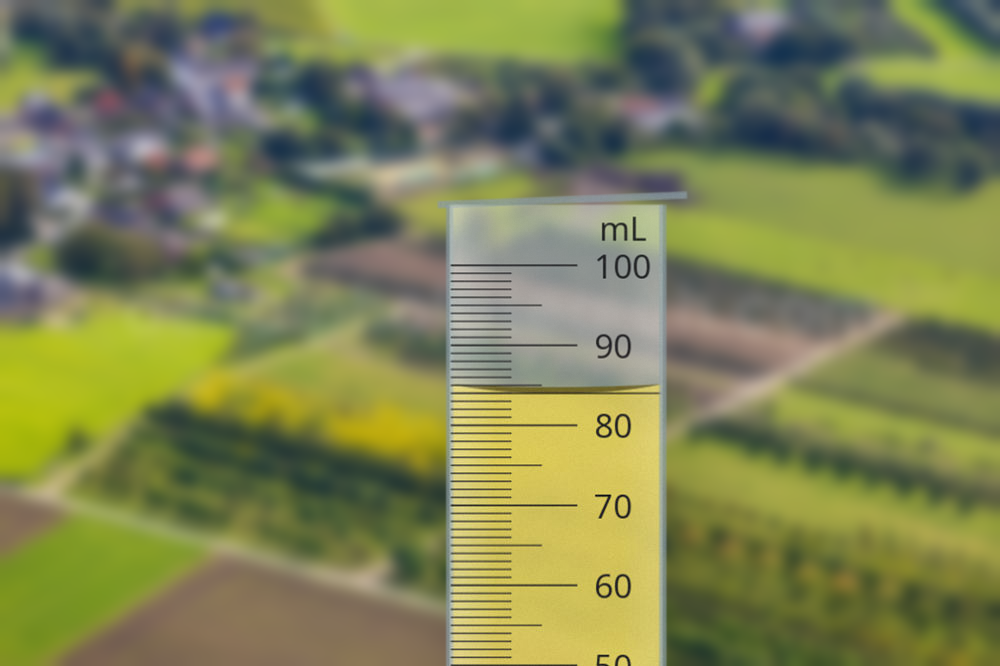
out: value=84 unit=mL
